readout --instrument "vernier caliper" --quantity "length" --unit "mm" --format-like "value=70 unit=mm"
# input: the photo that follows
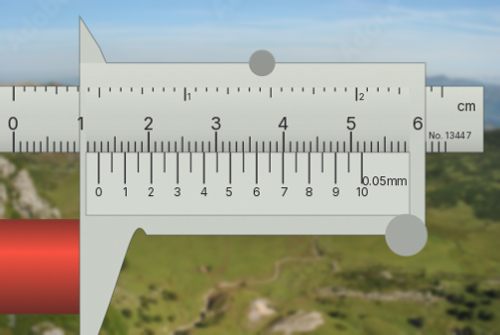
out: value=12.6 unit=mm
